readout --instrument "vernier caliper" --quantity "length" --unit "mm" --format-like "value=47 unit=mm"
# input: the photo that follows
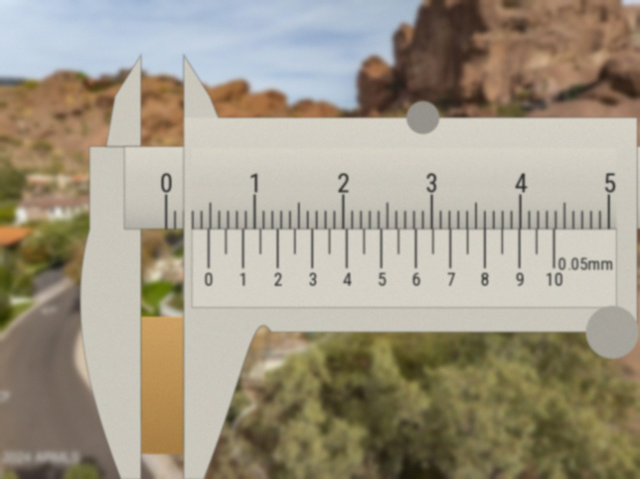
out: value=4.8 unit=mm
